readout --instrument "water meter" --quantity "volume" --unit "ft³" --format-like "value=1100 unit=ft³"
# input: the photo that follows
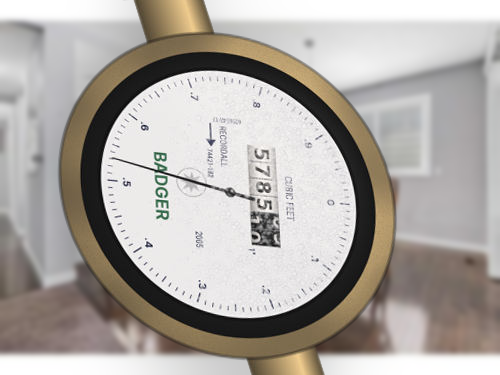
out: value=578509.53 unit=ft³
